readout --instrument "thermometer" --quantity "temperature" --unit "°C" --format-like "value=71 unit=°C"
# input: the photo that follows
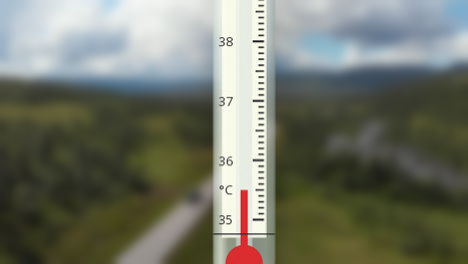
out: value=35.5 unit=°C
